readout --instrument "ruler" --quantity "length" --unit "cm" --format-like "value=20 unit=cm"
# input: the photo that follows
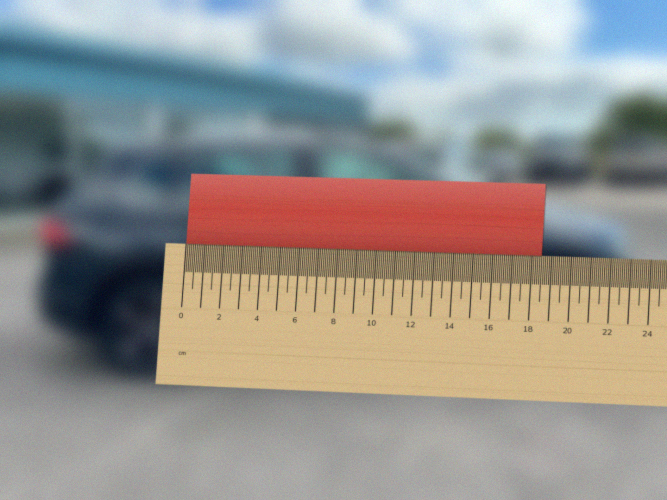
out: value=18.5 unit=cm
